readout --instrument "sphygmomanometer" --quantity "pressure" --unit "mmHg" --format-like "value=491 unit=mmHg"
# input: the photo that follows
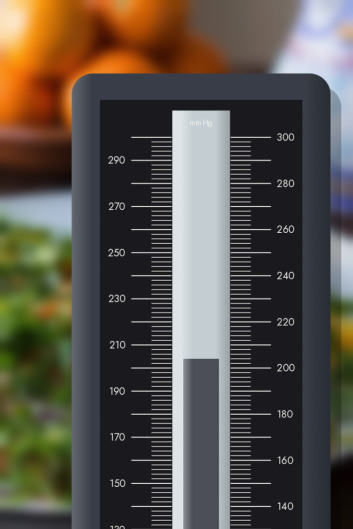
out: value=204 unit=mmHg
